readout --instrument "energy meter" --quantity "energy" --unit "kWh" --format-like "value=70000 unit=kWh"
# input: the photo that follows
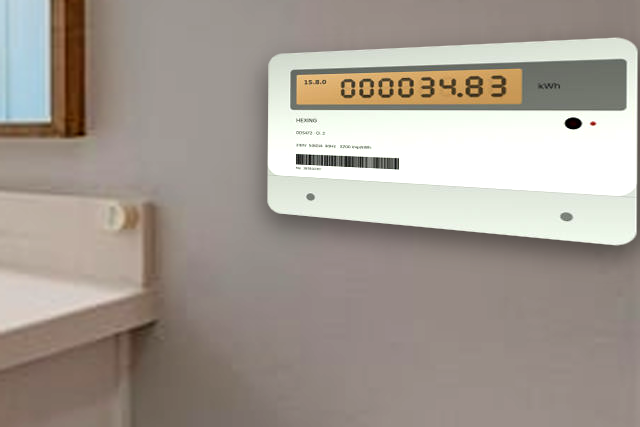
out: value=34.83 unit=kWh
